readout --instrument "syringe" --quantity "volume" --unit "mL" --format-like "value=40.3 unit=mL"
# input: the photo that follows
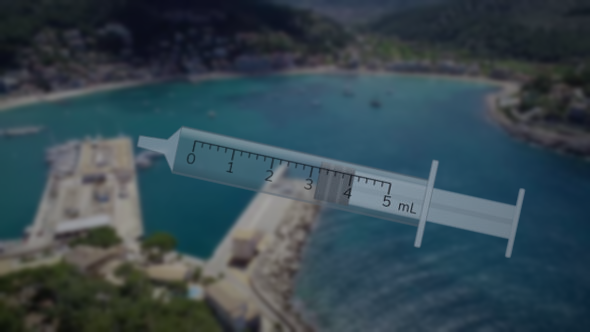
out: value=3.2 unit=mL
